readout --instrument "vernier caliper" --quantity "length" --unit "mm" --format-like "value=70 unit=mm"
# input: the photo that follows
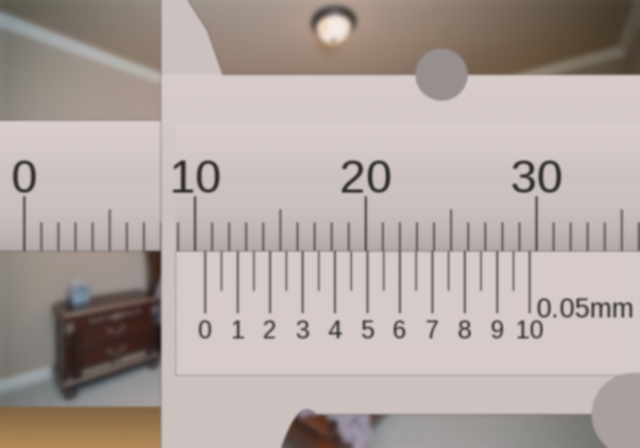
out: value=10.6 unit=mm
